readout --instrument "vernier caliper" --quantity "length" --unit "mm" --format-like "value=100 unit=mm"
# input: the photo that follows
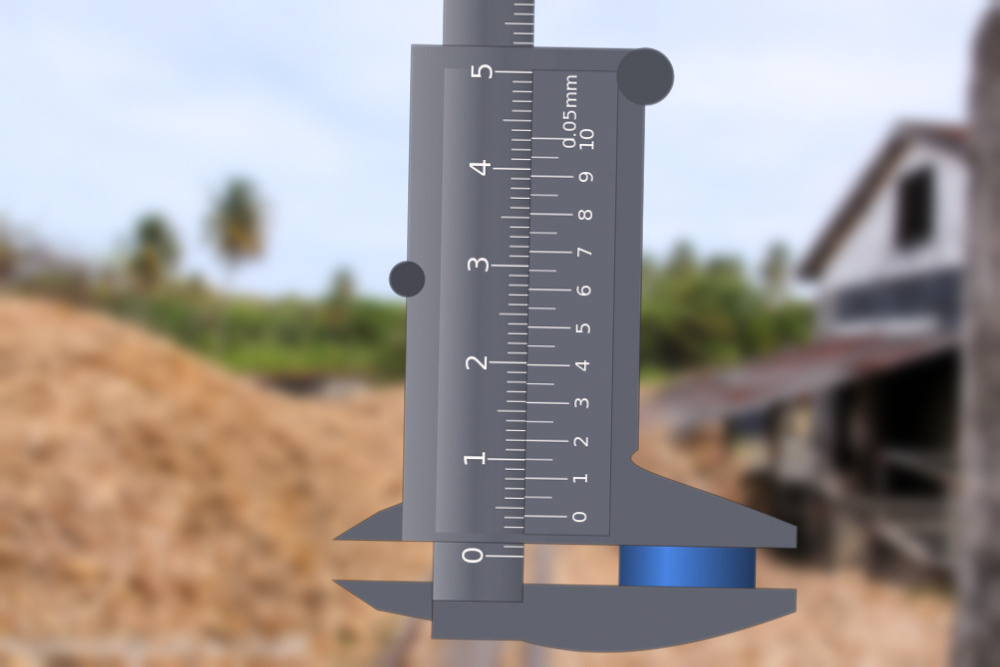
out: value=4.2 unit=mm
